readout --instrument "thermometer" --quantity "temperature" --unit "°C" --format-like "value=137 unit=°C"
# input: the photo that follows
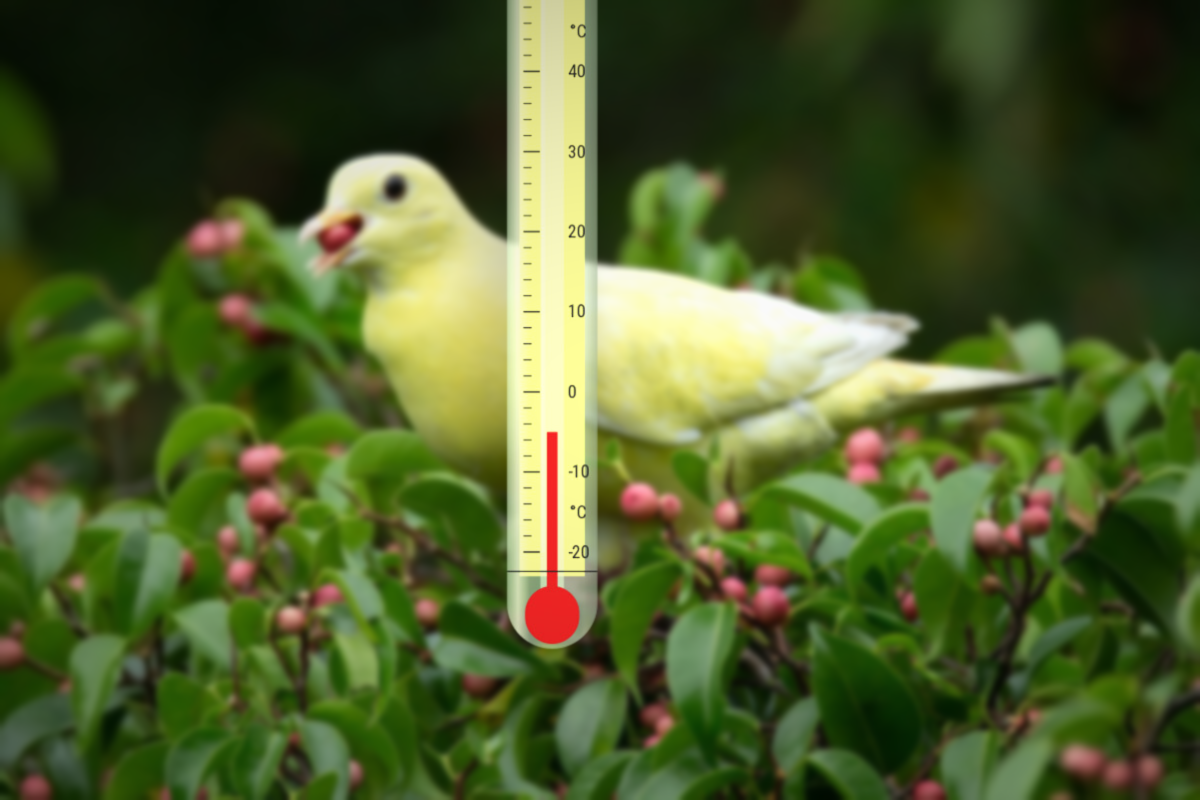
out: value=-5 unit=°C
